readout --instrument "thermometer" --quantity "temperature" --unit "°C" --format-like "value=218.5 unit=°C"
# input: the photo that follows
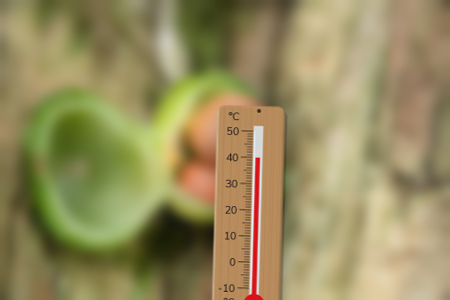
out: value=40 unit=°C
